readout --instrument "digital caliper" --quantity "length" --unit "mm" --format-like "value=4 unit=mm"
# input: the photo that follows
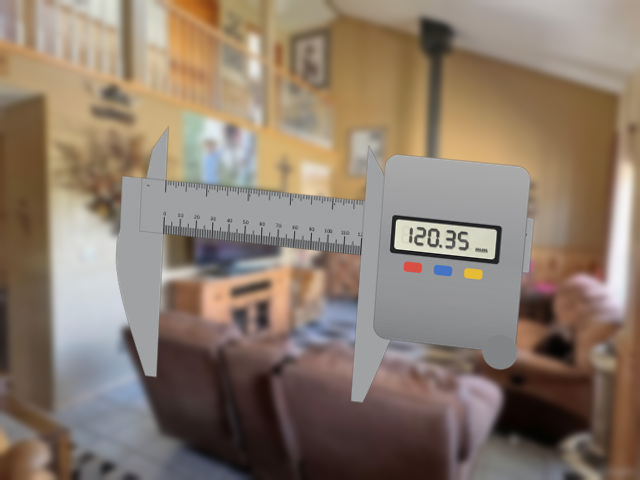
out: value=120.35 unit=mm
